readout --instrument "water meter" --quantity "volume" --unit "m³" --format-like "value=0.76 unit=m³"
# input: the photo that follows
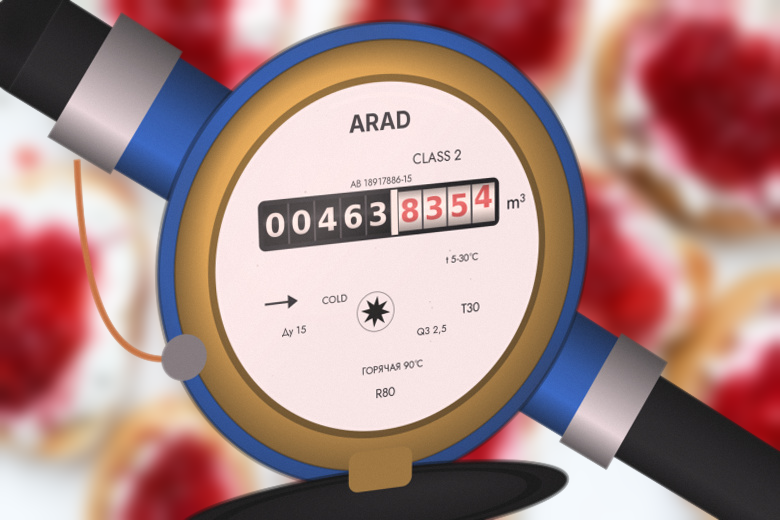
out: value=463.8354 unit=m³
